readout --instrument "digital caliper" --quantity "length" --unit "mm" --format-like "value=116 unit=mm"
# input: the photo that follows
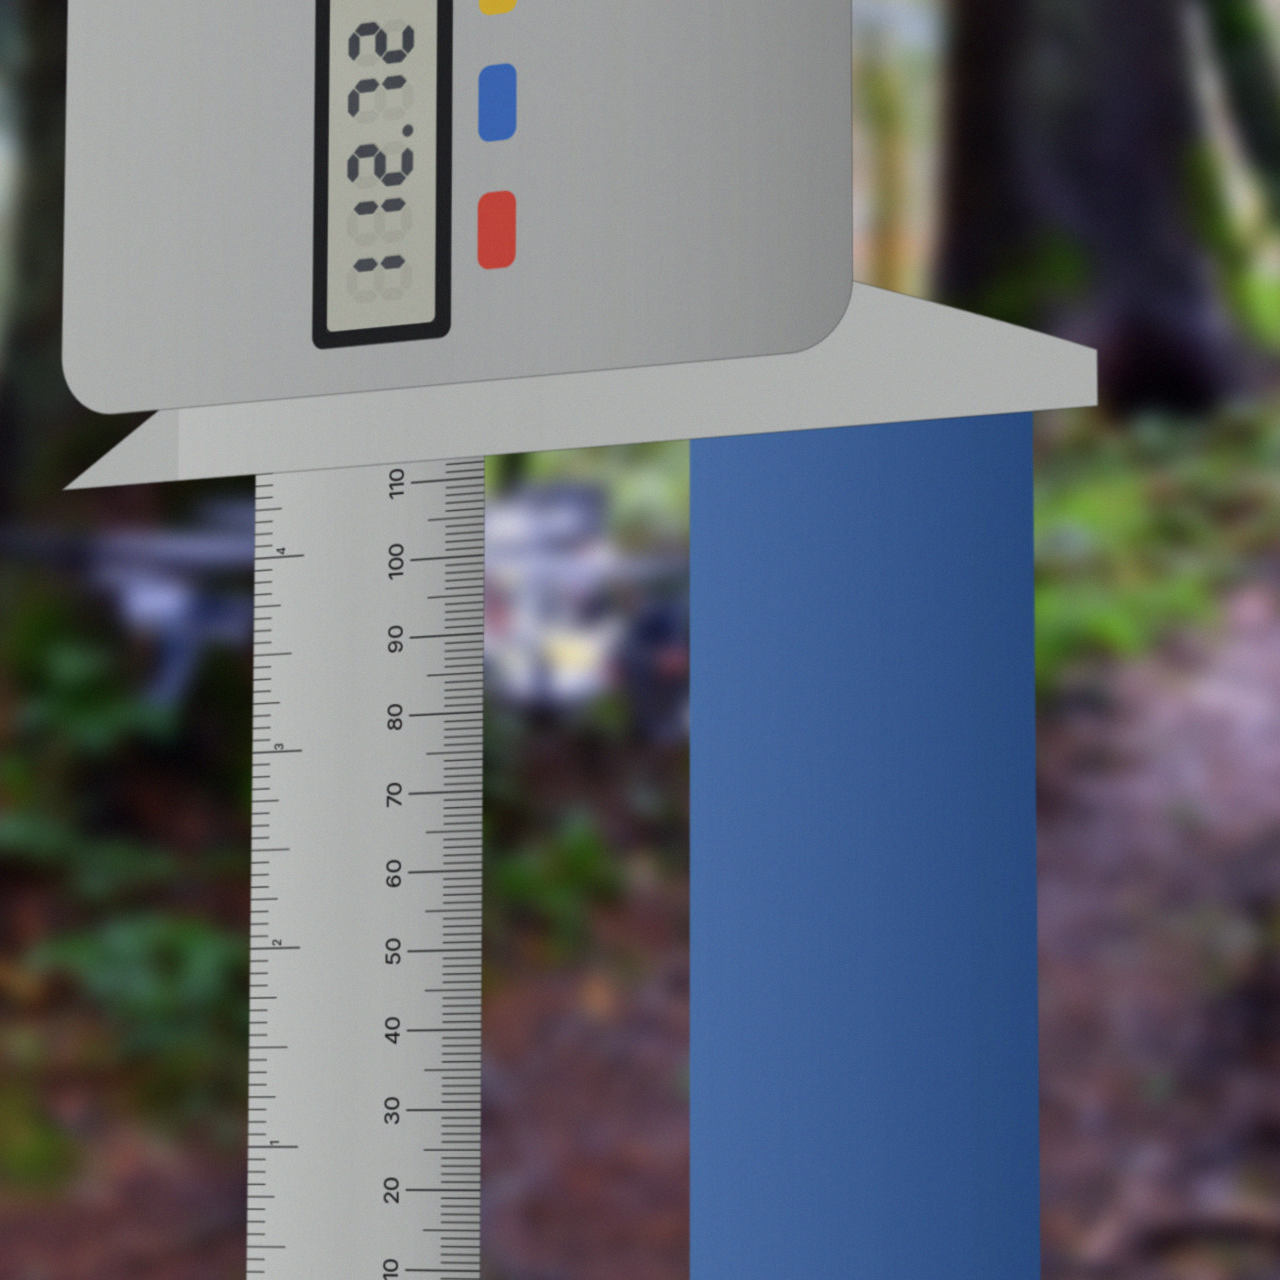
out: value=112.72 unit=mm
